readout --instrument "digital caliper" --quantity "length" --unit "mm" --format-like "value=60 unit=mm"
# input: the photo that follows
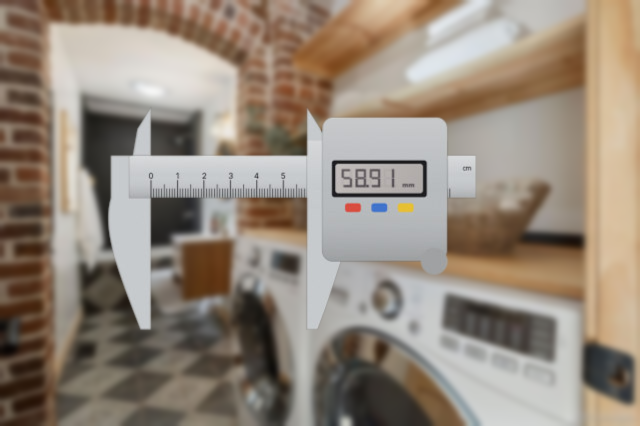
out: value=58.91 unit=mm
